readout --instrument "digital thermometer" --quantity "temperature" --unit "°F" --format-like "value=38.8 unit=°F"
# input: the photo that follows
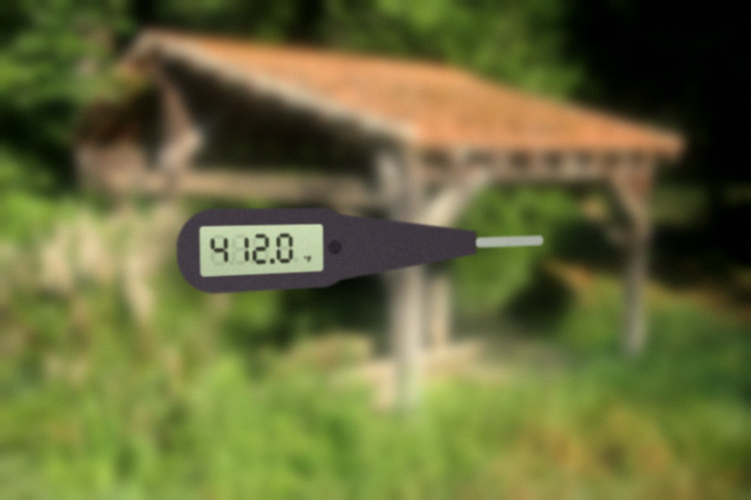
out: value=412.0 unit=°F
